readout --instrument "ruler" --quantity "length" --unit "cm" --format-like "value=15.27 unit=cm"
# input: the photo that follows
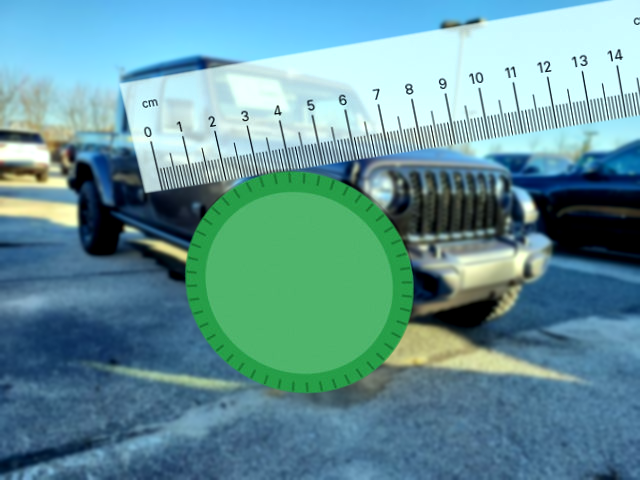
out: value=7 unit=cm
